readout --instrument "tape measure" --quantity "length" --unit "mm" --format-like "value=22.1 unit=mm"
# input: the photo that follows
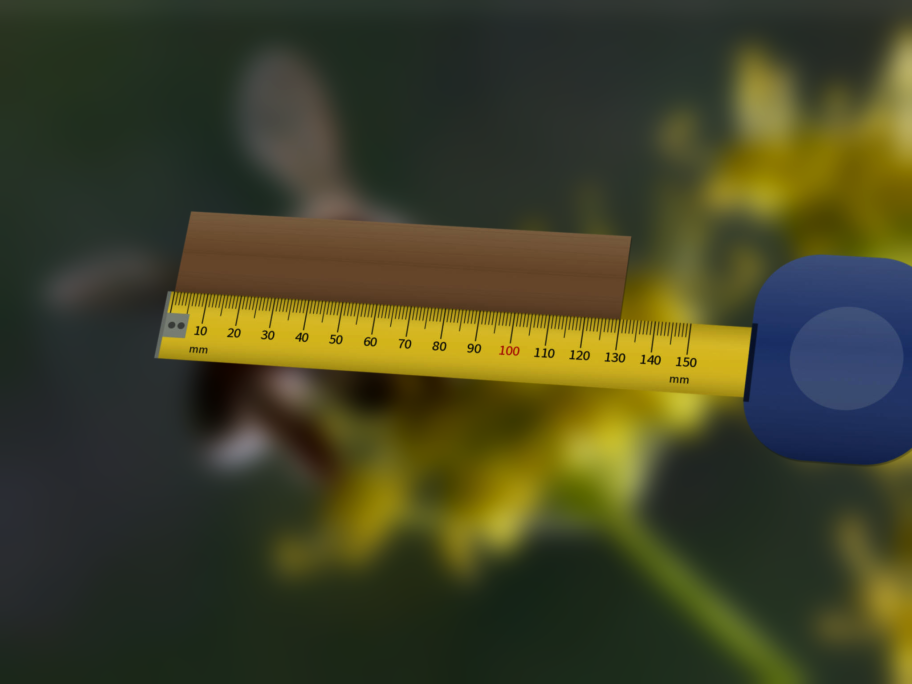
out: value=130 unit=mm
